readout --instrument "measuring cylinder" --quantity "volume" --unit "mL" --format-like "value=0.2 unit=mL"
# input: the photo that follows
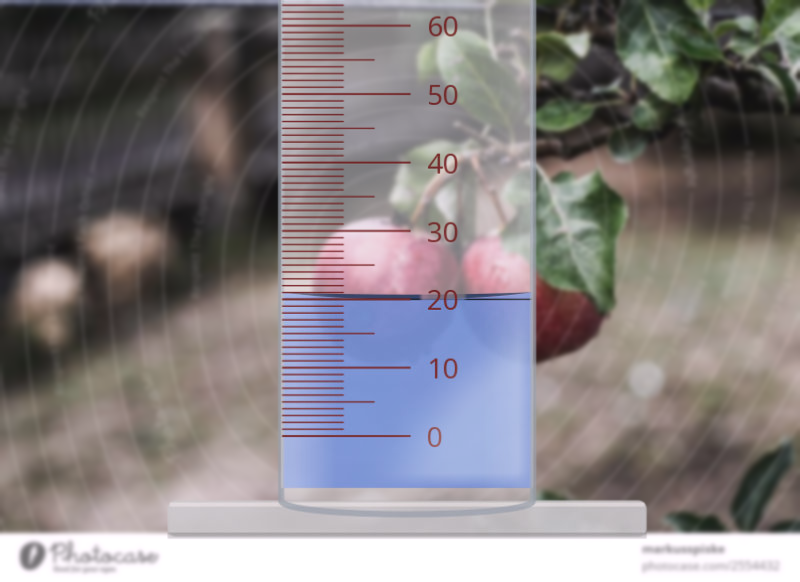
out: value=20 unit=mL
